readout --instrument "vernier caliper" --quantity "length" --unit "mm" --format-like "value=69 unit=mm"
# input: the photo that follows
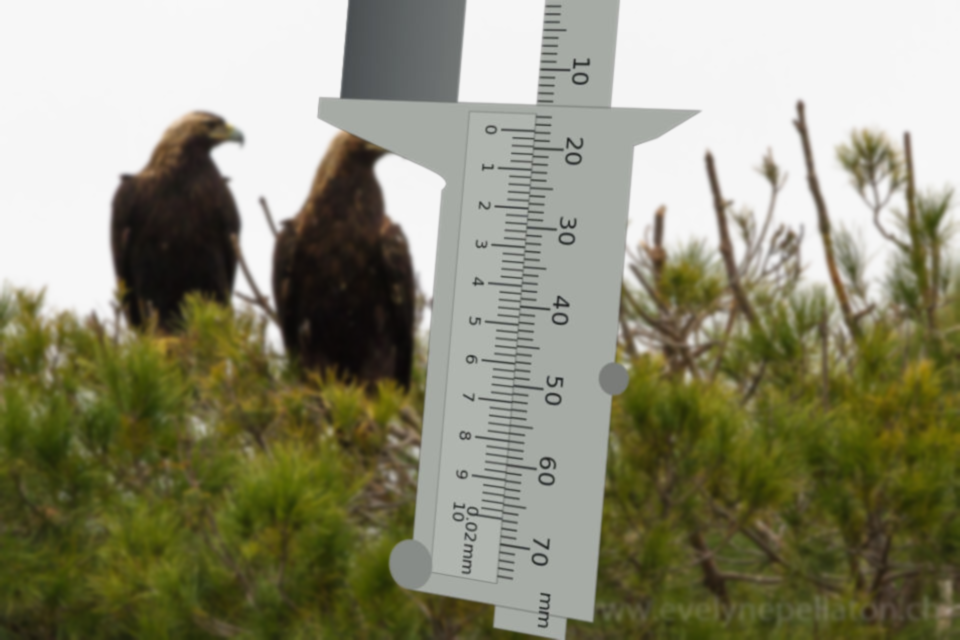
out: value=17.8 unit=mm
